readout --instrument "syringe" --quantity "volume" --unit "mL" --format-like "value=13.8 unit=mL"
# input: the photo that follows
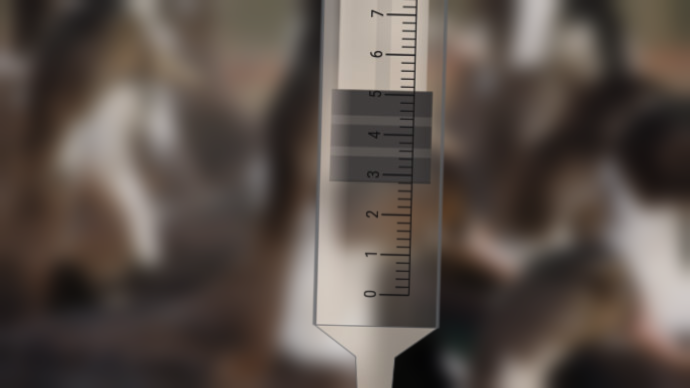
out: value=2.8 unit=mL
